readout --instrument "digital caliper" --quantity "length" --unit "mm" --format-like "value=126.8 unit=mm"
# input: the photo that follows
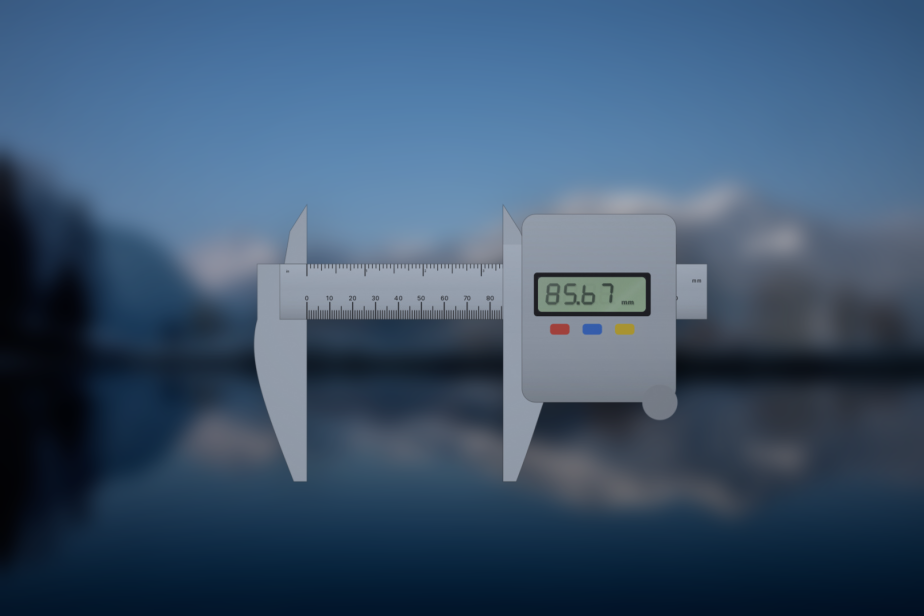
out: value=85.67 unit=mm
